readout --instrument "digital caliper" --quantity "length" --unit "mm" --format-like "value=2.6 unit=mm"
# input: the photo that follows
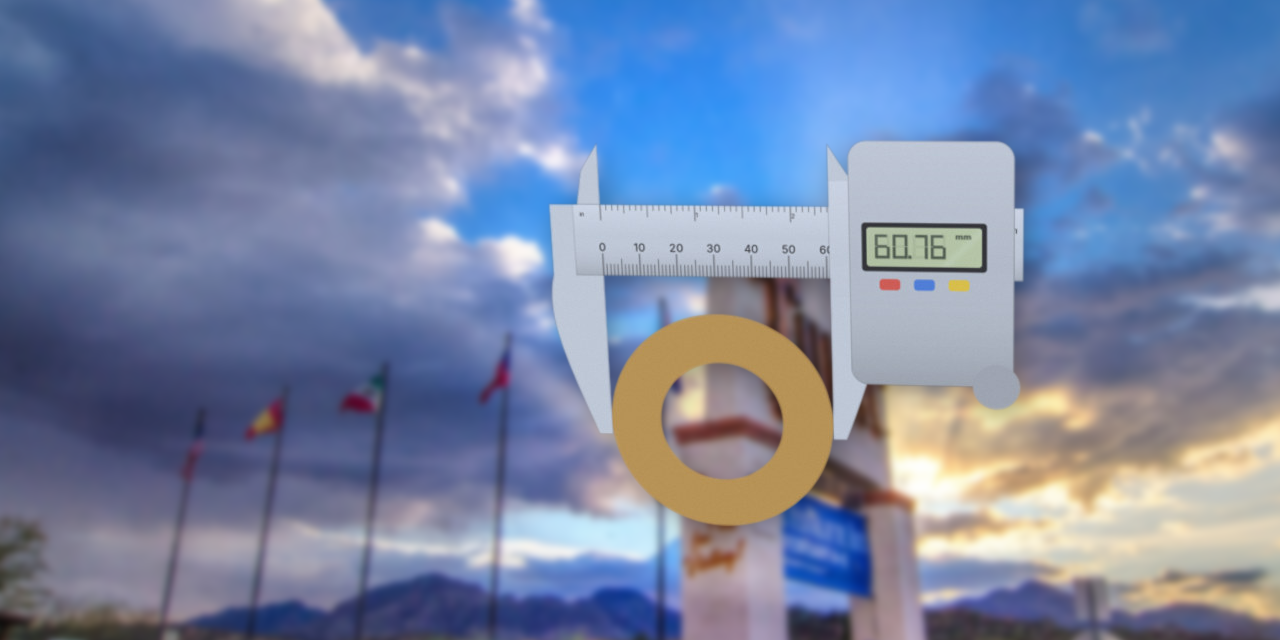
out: value=60.76 unit=mm
